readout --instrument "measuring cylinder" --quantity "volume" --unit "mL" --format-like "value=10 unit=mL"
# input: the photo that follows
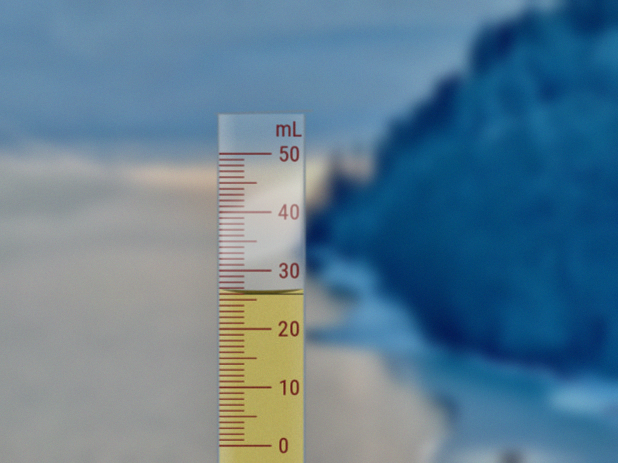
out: value=26 unit=mL
